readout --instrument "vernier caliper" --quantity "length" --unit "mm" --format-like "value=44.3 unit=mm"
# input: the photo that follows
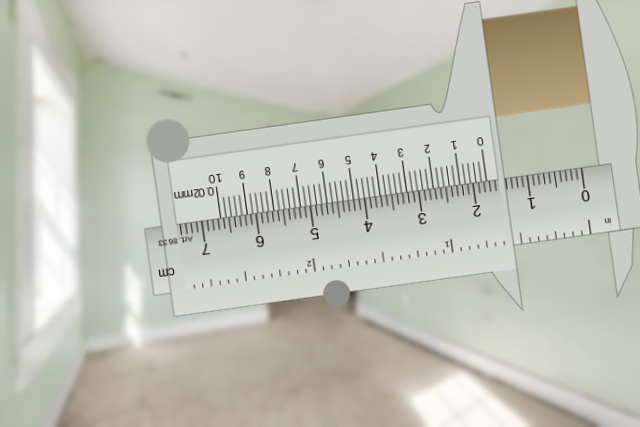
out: value=17.5 unit=mm
